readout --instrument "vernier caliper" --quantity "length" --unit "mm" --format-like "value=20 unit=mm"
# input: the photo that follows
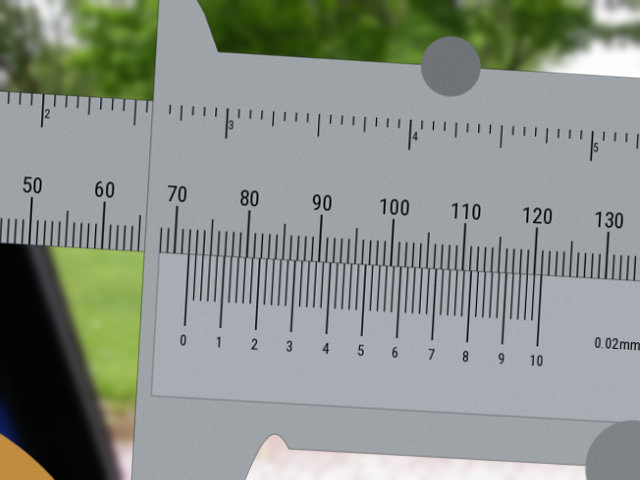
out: value=72.0 unit=mm
